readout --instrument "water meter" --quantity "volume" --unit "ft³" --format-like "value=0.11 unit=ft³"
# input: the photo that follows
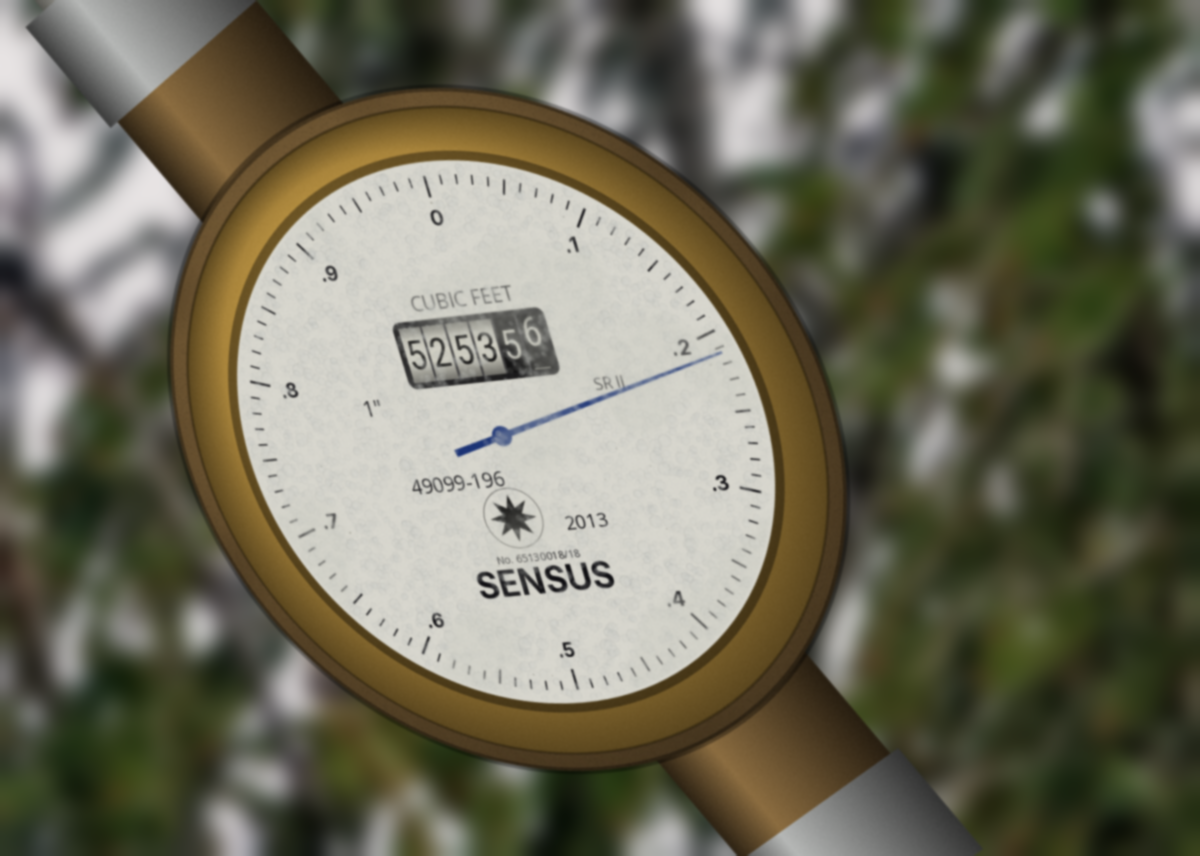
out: value=525356.21 unit=ft³
